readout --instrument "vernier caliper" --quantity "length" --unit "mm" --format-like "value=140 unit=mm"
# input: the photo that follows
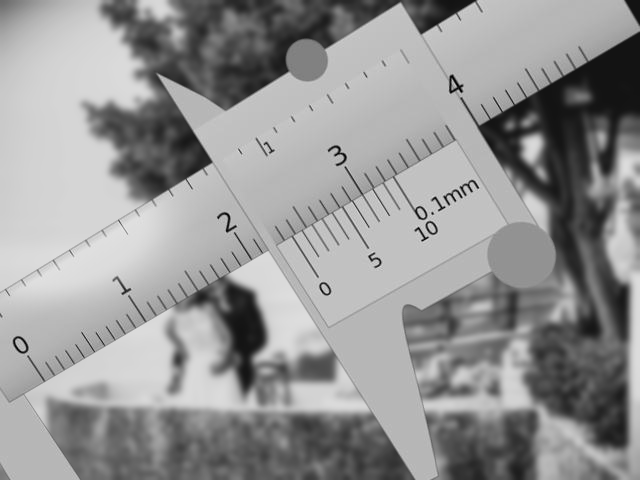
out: value=23.7 unit=mm
